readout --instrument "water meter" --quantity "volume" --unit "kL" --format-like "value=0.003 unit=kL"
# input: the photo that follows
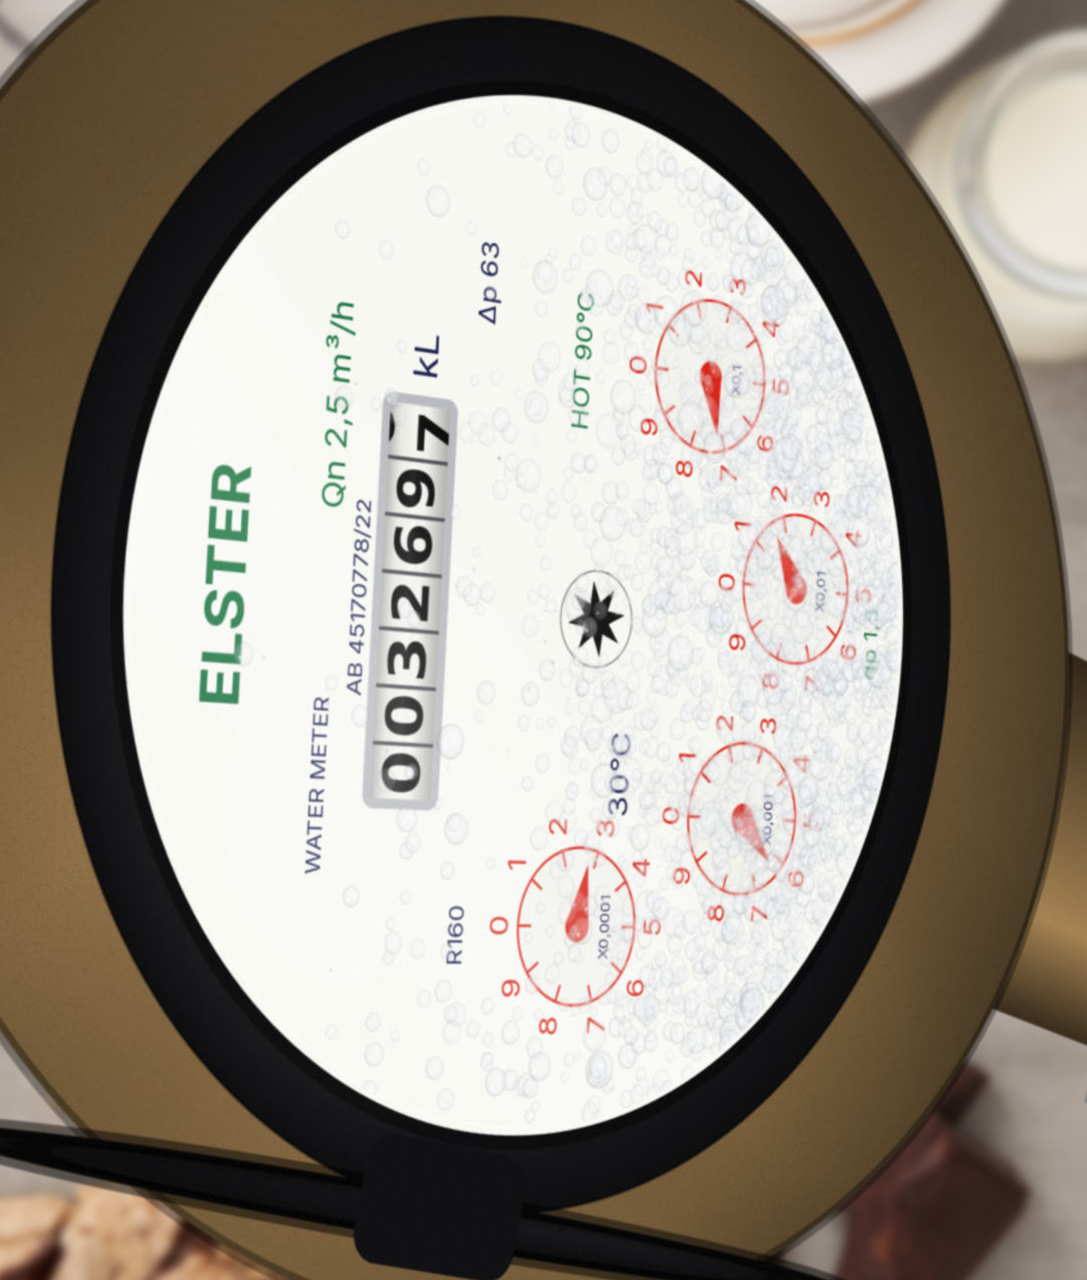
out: value=32696.7162 unit=kL
